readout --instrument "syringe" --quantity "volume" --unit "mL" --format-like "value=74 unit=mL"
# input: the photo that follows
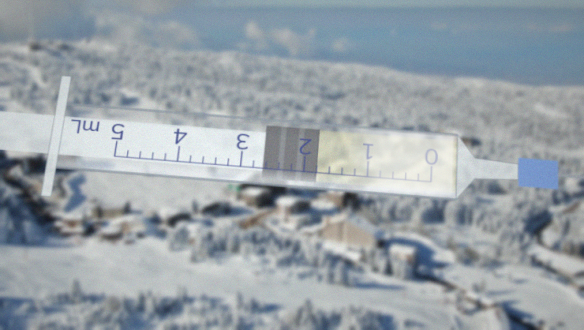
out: value=1.8 unit=mL
